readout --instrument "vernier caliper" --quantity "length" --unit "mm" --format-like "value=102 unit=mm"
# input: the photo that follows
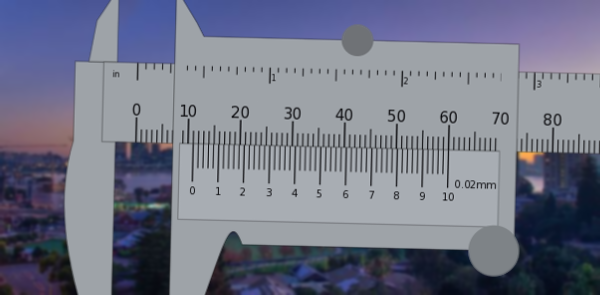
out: value=11.0 unit=mm
